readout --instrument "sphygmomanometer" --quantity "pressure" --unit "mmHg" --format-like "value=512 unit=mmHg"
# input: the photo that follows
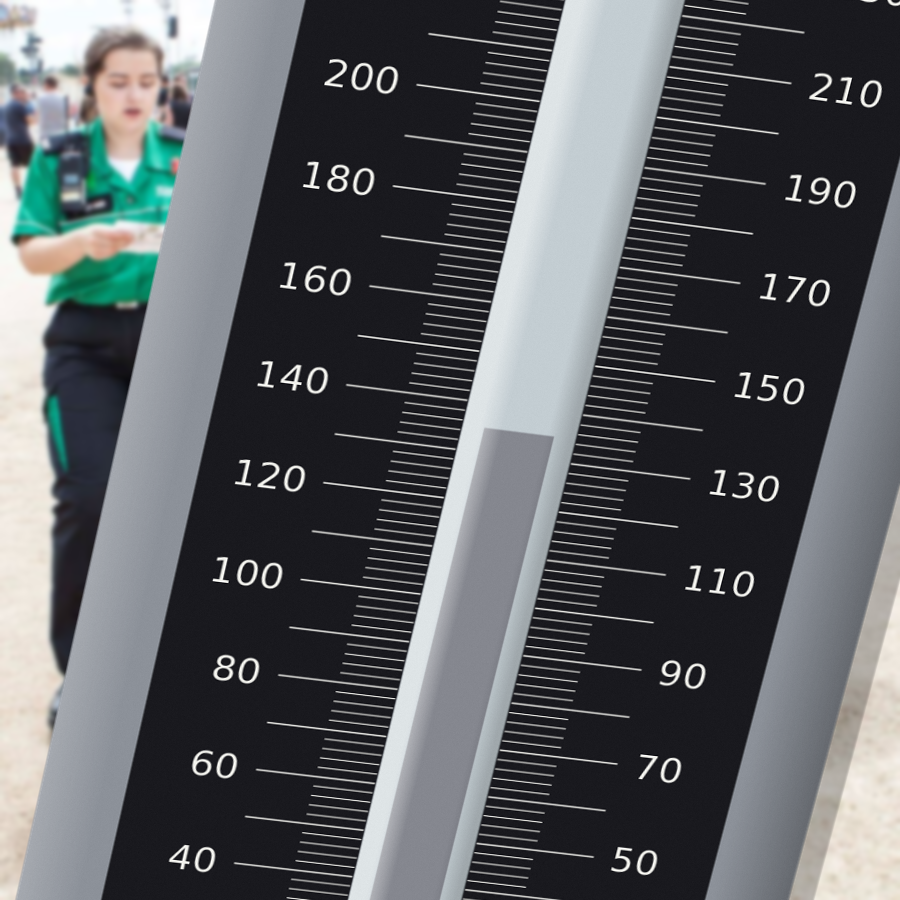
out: value=135 unit=mmHg
